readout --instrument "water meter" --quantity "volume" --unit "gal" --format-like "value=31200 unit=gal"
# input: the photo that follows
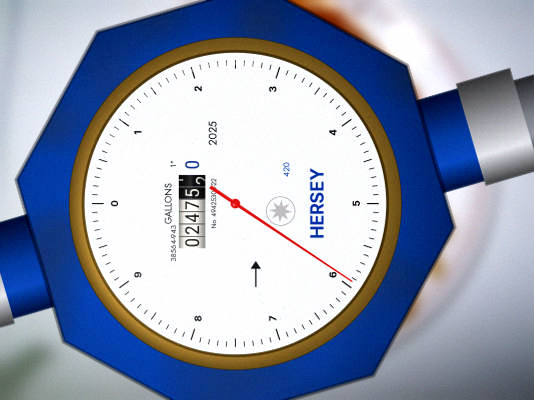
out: value=247515.9 unit=gal
